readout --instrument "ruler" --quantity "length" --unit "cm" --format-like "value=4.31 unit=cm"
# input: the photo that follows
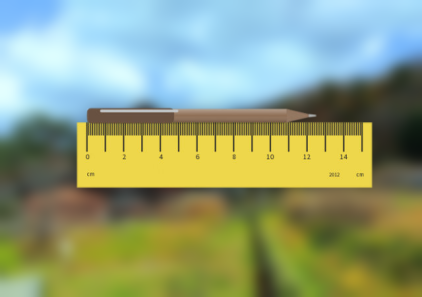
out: value=12.5 unit=cm
